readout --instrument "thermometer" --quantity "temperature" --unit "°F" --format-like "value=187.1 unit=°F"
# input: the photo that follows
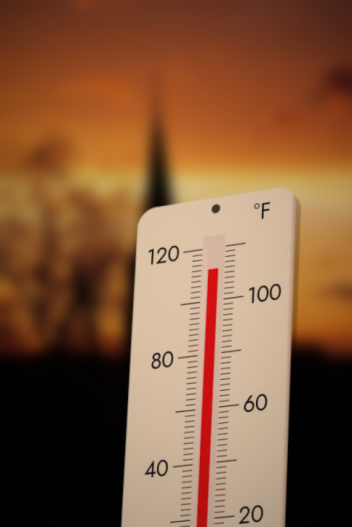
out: value=112 unit=°F
